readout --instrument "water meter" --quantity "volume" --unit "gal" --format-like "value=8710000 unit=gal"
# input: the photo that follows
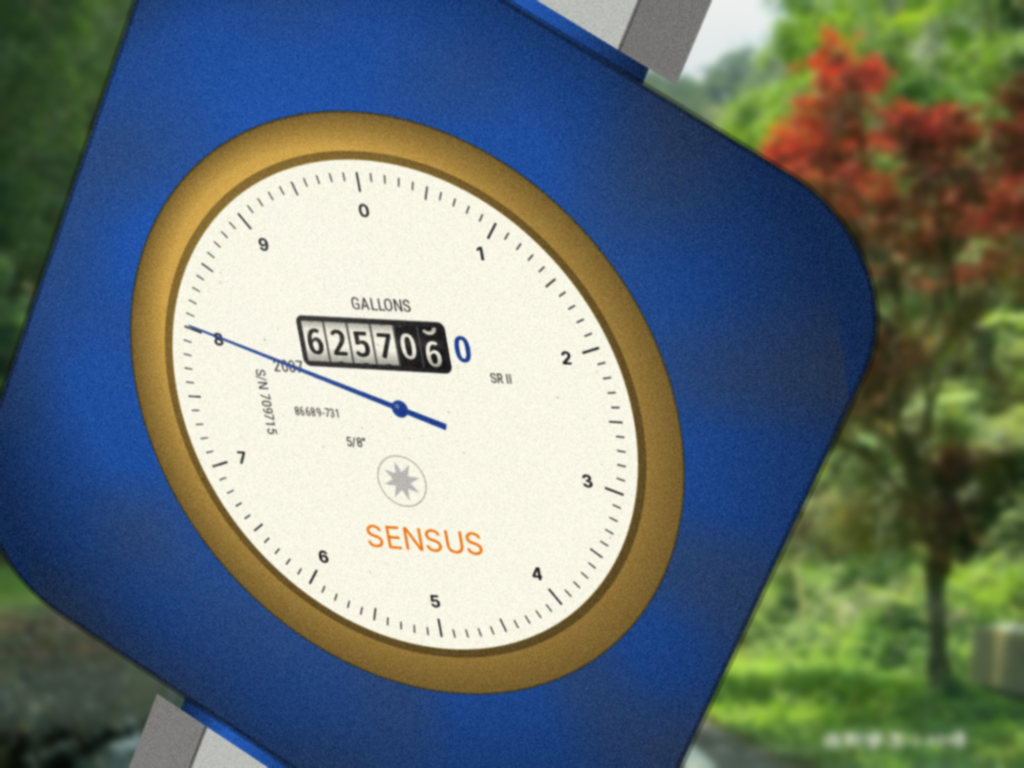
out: value=6257058.0 unit=gal
